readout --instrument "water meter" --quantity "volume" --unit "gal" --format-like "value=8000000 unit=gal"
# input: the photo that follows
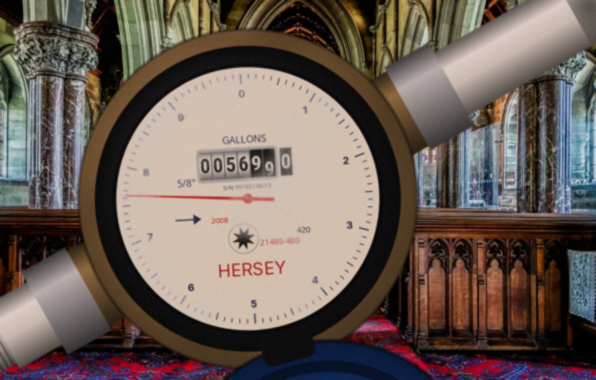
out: value=56987.6 unit=gal
